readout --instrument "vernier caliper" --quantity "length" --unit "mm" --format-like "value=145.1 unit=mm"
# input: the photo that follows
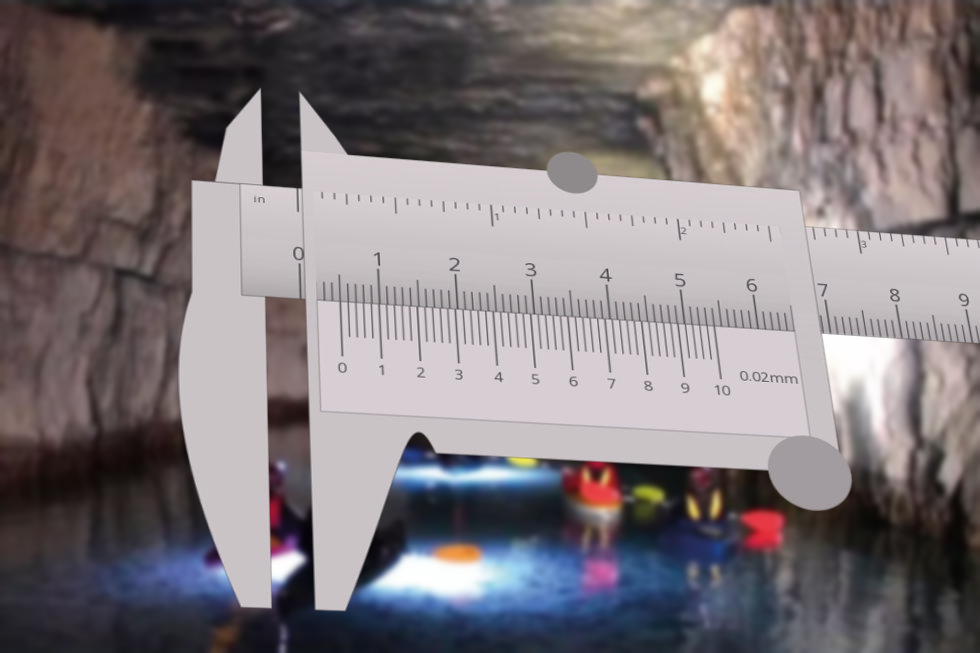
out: value=5.0 unit=mm
